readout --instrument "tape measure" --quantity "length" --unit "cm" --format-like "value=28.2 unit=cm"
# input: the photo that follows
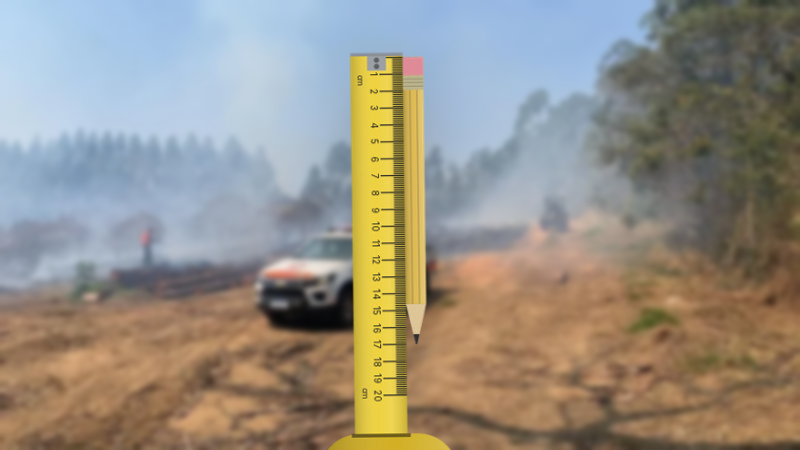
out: value=17 unit=cm
